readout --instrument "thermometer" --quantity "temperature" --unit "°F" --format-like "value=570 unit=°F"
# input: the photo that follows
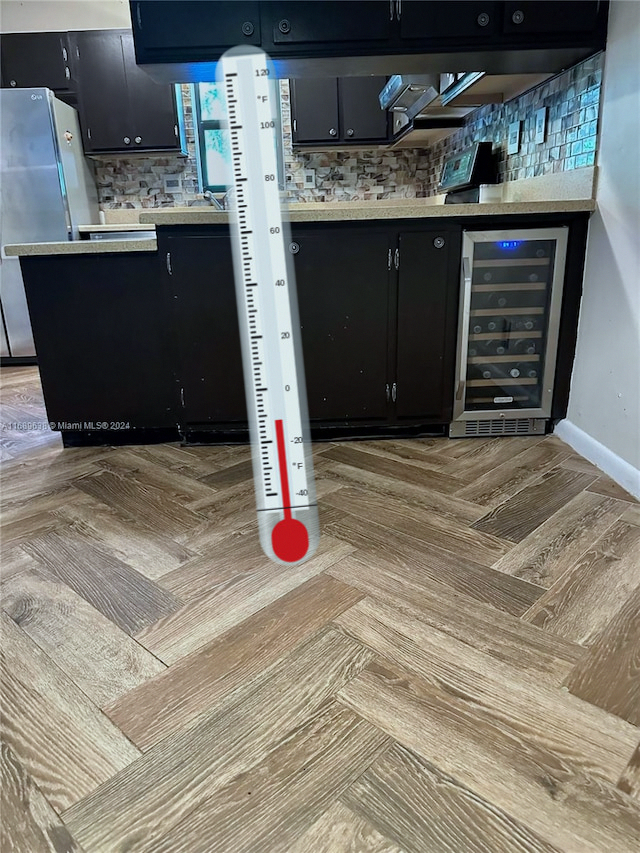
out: value=-12 unit=°F
